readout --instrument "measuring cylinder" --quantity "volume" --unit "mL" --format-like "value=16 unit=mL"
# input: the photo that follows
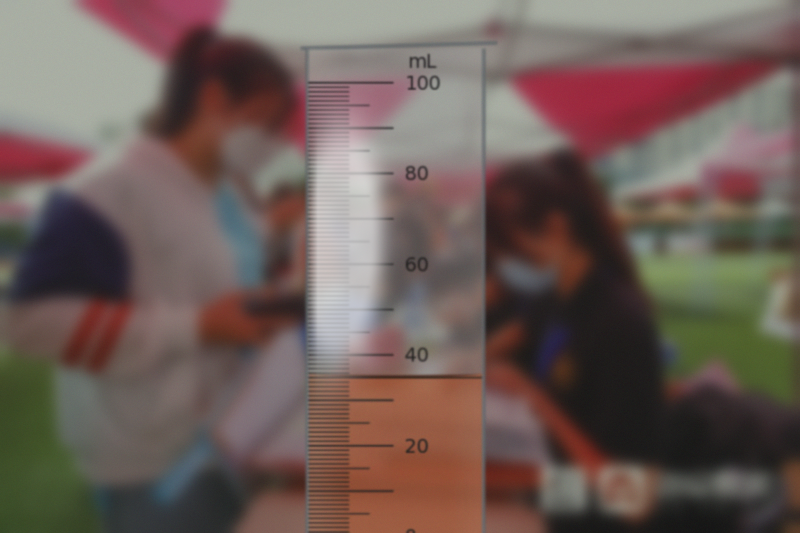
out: value=35 unit=mL
